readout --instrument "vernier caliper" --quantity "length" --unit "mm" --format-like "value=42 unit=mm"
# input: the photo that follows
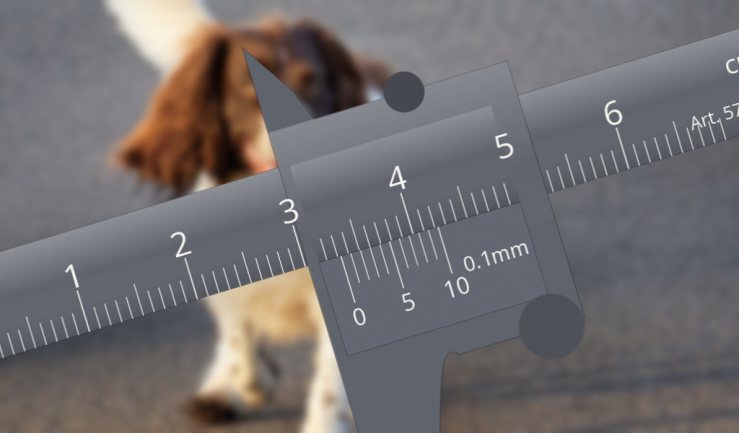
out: value=33.3 unit=mm
